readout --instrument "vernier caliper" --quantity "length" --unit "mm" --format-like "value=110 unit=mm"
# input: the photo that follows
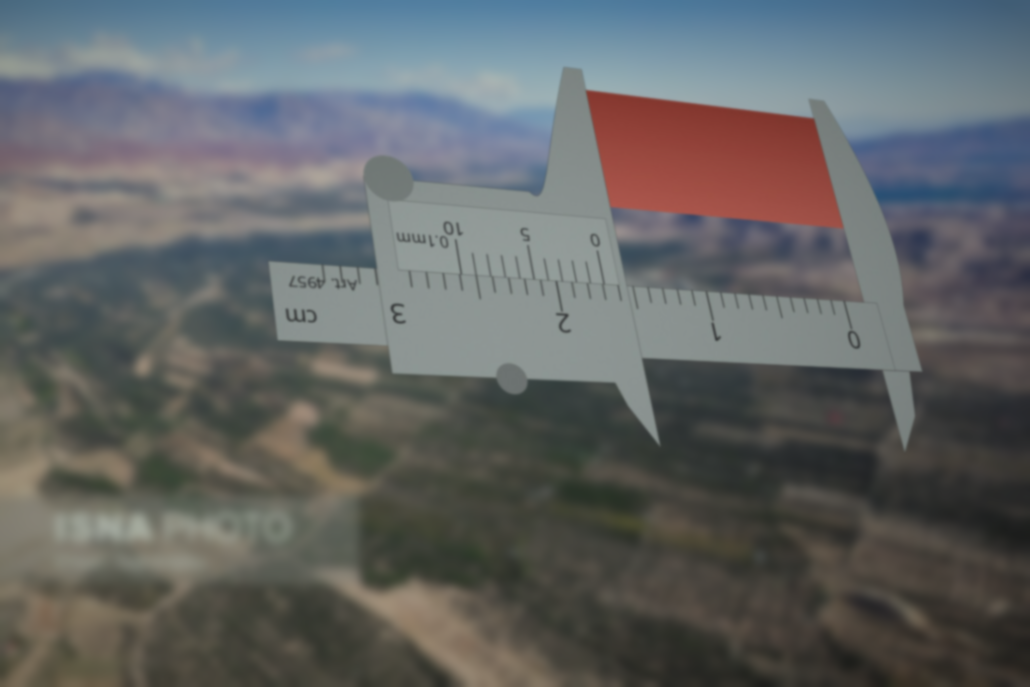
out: value=16.9 unit=mm
